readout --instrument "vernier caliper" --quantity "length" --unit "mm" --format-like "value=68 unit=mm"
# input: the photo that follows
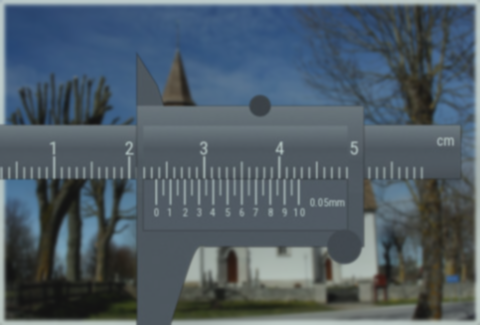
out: value=23.6 unit=mm
